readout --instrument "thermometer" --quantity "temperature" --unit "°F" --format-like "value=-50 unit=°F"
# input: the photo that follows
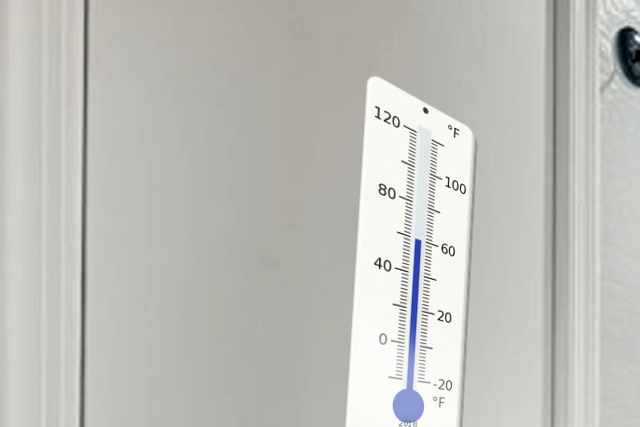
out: value=60 unit=°F
